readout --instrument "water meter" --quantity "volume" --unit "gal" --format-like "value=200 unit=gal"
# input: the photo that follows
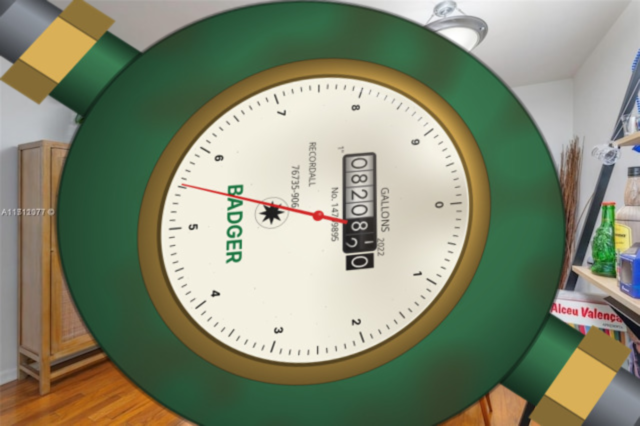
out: value=820815.5 unit=gal
